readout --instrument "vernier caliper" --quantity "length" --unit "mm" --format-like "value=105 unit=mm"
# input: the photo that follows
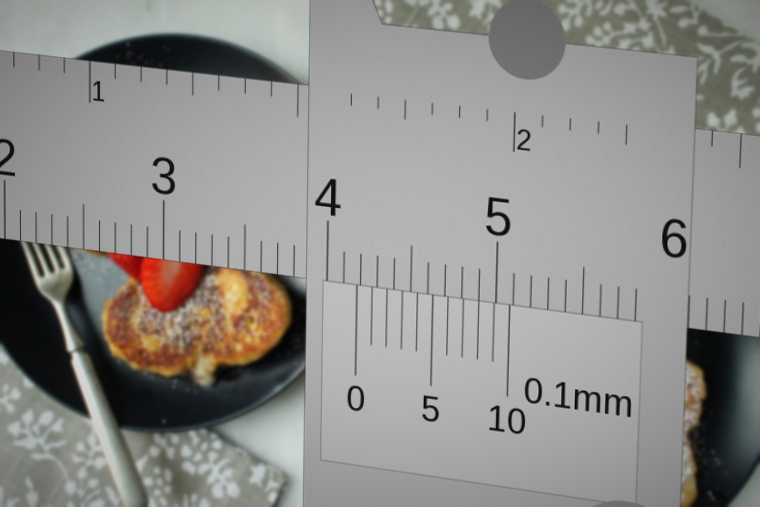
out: value=41.8 unit=mm
